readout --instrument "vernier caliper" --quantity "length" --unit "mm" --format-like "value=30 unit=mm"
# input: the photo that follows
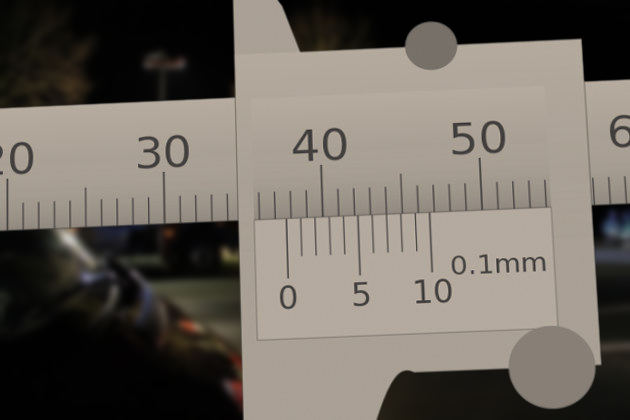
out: value=37.7 unit=mm
